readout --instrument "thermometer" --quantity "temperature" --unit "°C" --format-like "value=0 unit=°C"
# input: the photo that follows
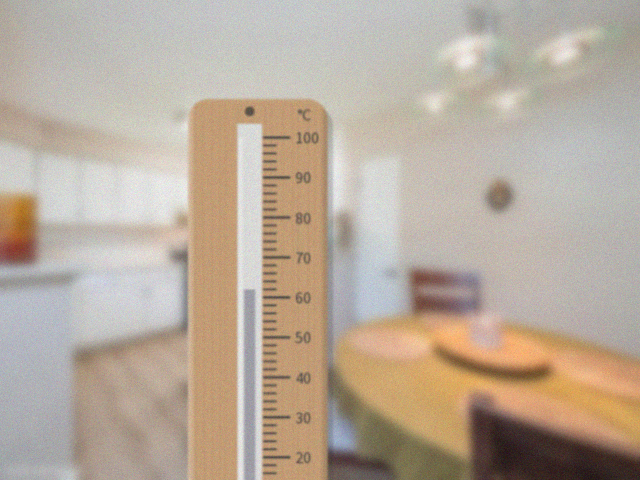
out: value=62 unit=°C
